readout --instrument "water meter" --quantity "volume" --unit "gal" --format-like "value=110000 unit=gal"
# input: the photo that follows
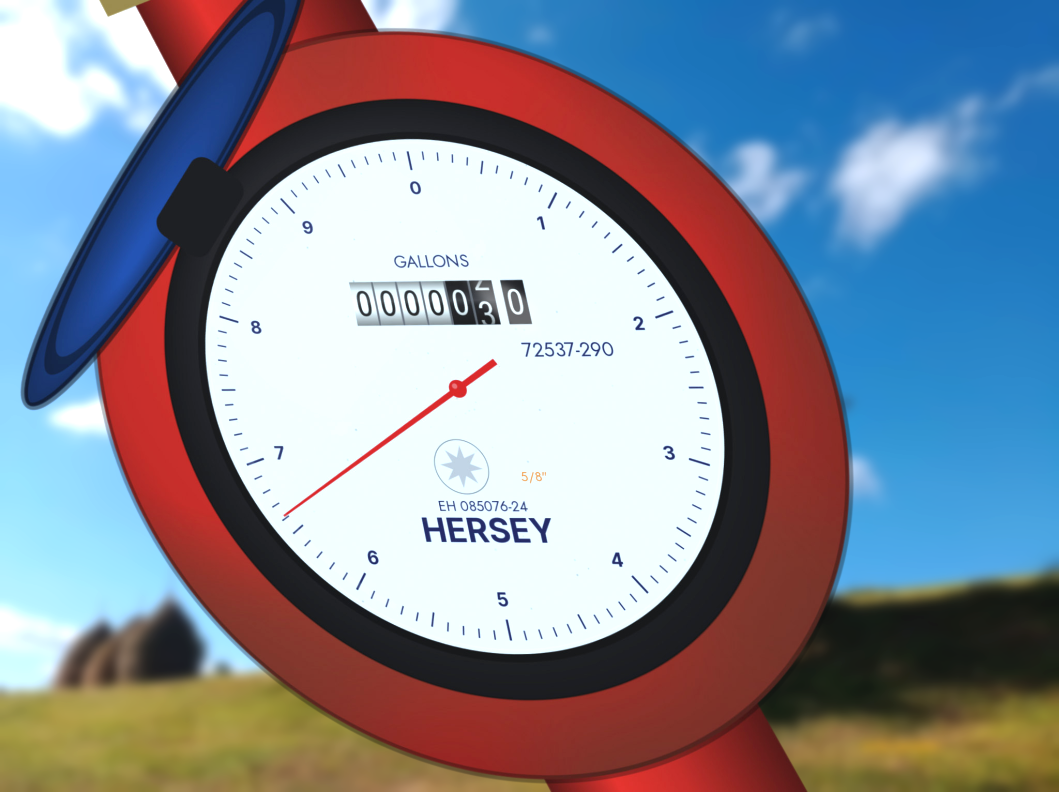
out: value=26.6 unit=gal
